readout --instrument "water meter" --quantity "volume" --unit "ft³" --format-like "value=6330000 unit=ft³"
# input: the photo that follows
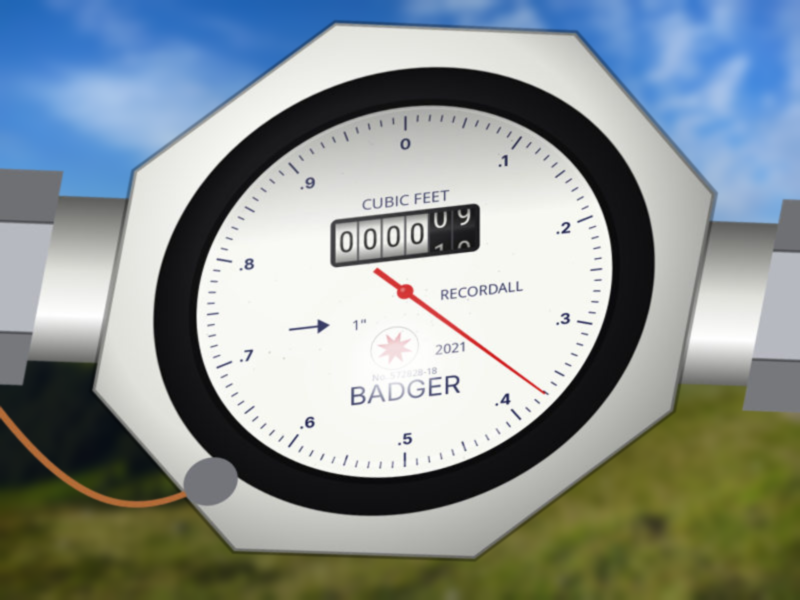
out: value=9.37 unit=ft³
